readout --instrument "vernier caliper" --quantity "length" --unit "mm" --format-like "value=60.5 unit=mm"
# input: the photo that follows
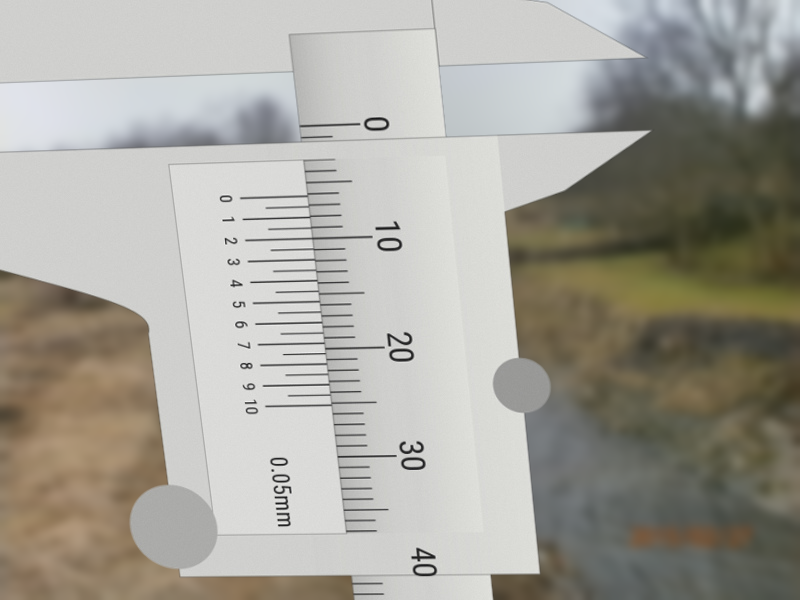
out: value=6.2 unit=mm
